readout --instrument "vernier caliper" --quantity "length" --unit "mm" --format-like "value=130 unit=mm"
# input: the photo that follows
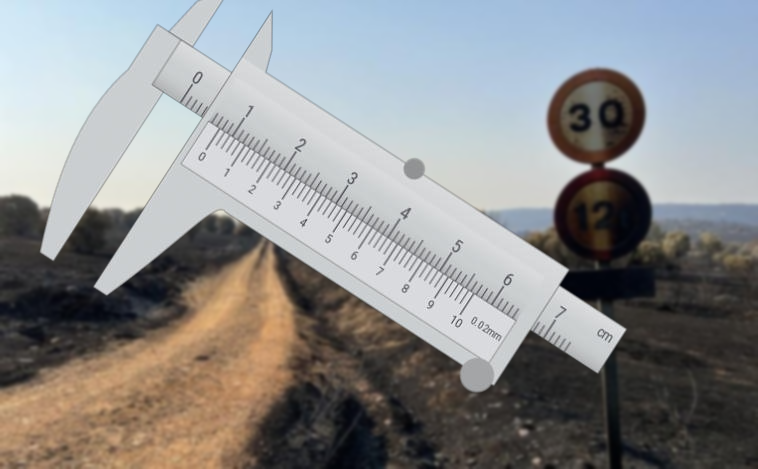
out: value=7.6 unit=mm
